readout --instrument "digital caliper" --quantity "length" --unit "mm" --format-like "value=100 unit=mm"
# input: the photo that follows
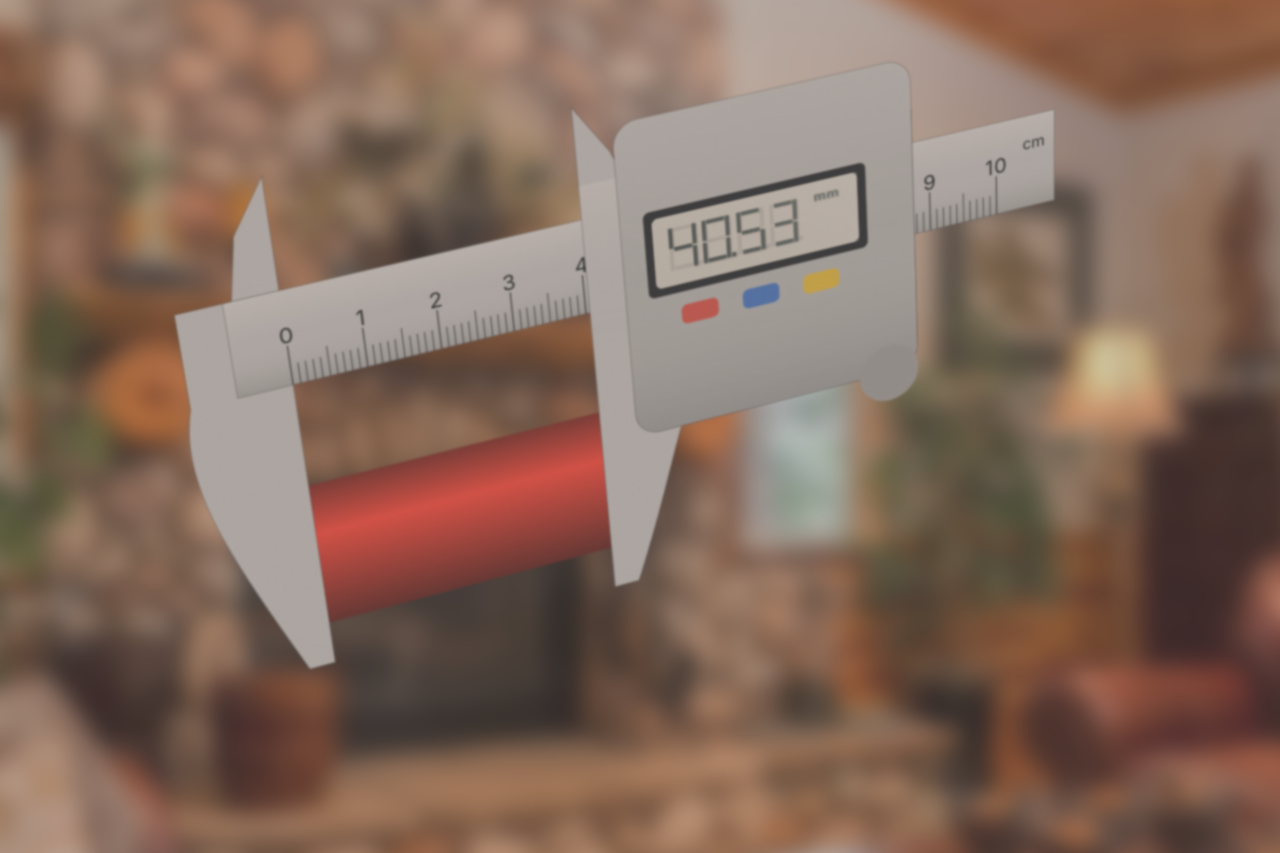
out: value=40.53 unit=mm
